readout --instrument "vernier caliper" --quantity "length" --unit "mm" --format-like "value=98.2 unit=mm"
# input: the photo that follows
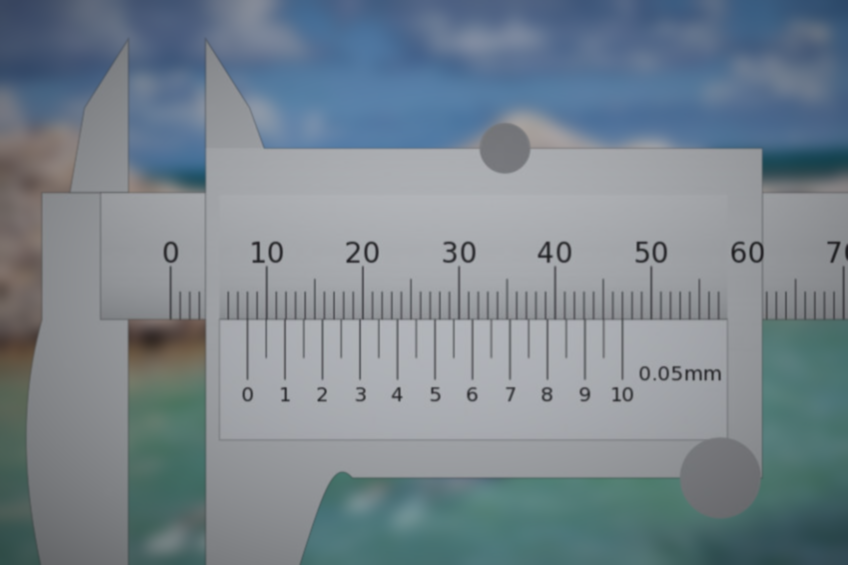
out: value=8.0 unit=mm
